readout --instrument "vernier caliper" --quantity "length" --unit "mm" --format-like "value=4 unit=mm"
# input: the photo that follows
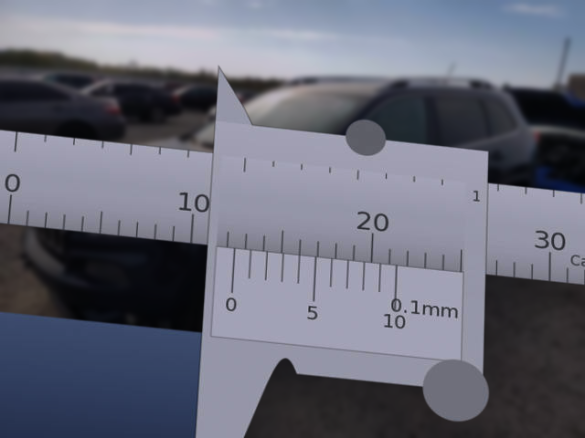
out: value=12.4 unit=mm
